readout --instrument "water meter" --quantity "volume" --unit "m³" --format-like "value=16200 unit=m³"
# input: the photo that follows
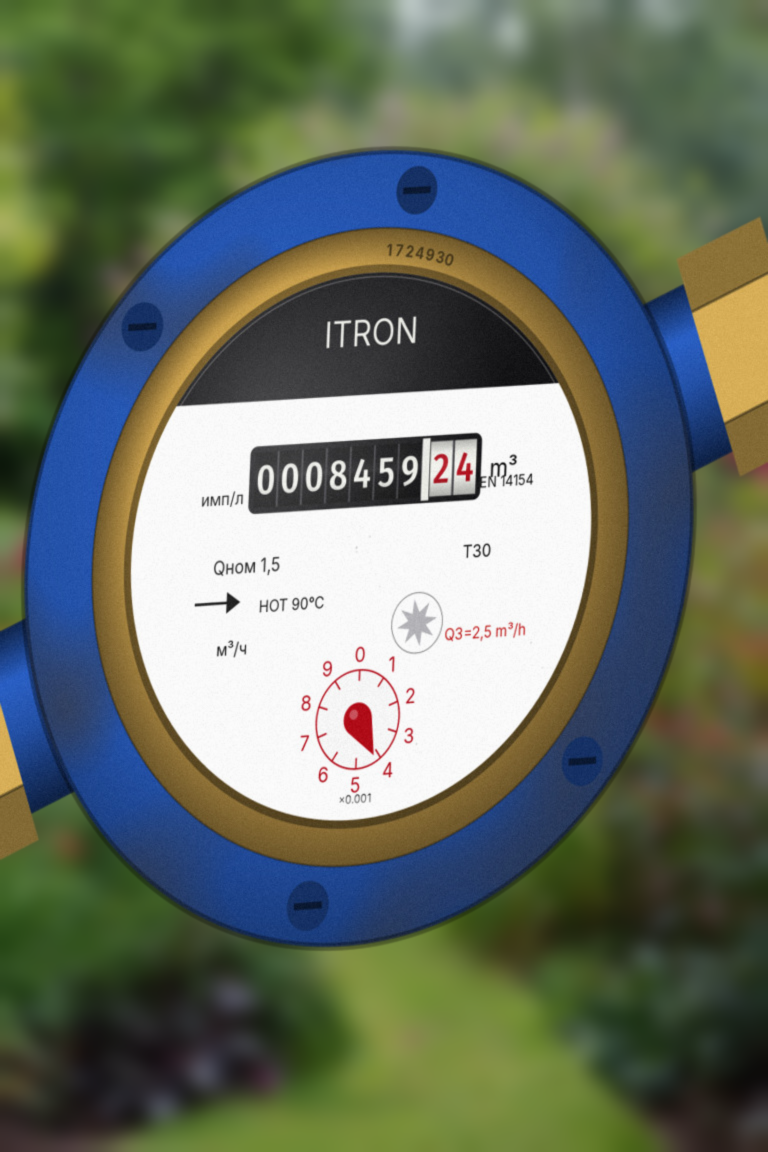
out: value=8459.244 unit=m³
